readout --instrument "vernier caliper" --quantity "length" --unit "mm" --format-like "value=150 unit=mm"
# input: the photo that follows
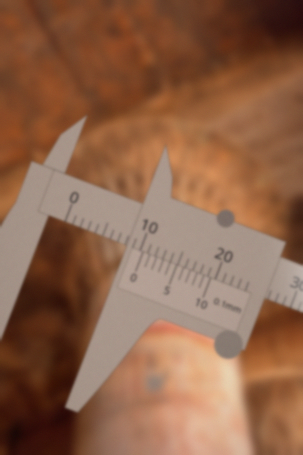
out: value=10.4 unit=mm
